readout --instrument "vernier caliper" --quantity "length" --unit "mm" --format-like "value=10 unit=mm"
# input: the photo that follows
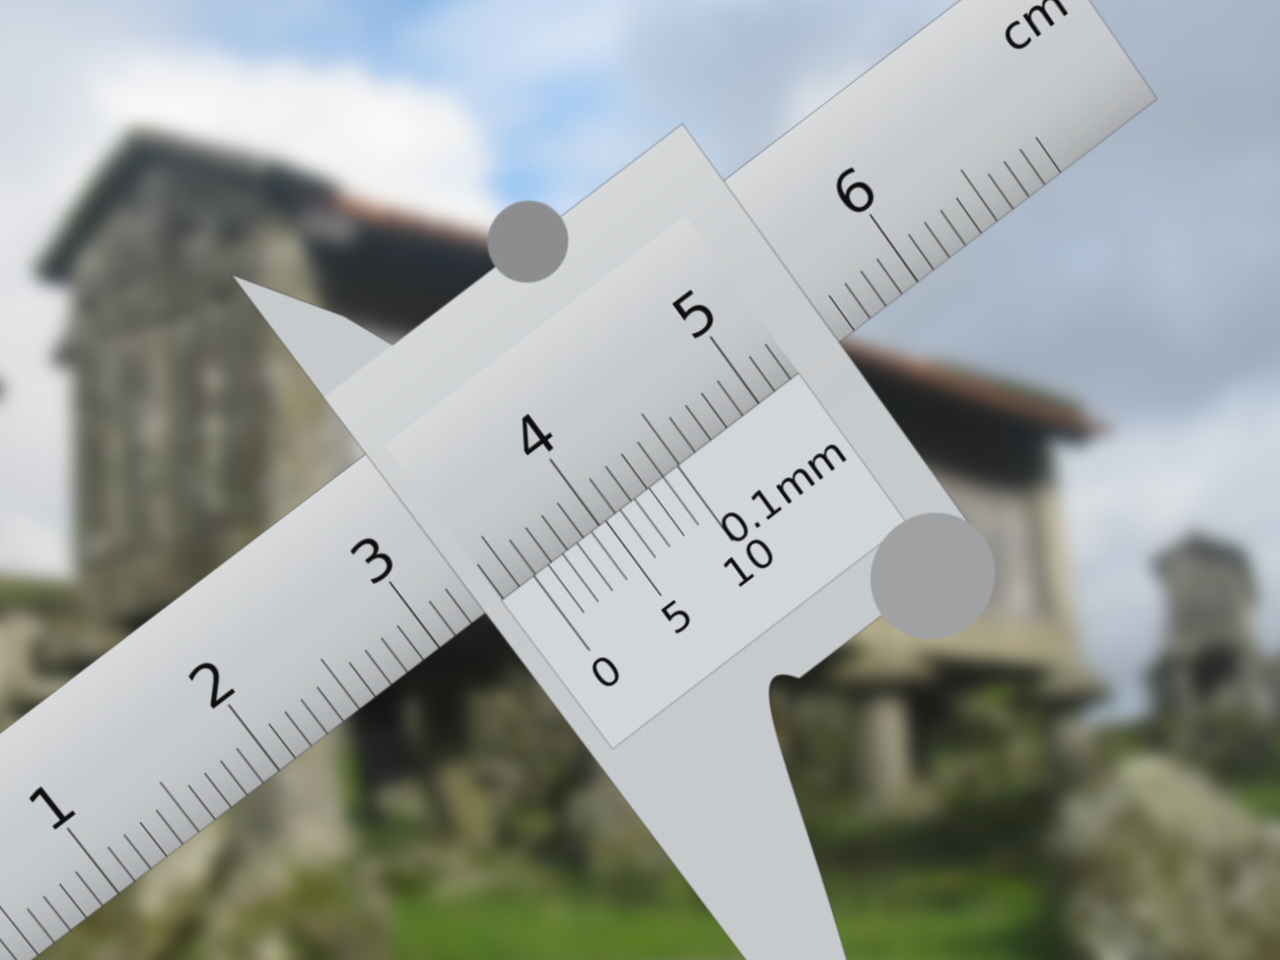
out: value=35.9 unit=mm
